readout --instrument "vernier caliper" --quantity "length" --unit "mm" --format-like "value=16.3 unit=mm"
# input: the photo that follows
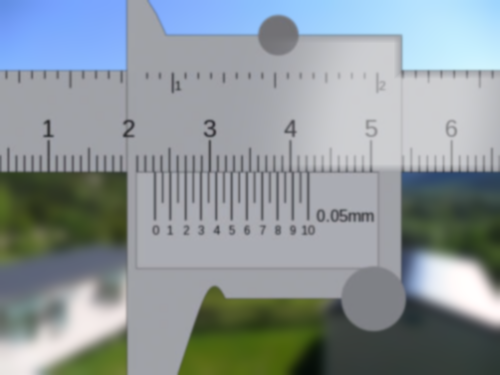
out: value=23.2 unit=mm
